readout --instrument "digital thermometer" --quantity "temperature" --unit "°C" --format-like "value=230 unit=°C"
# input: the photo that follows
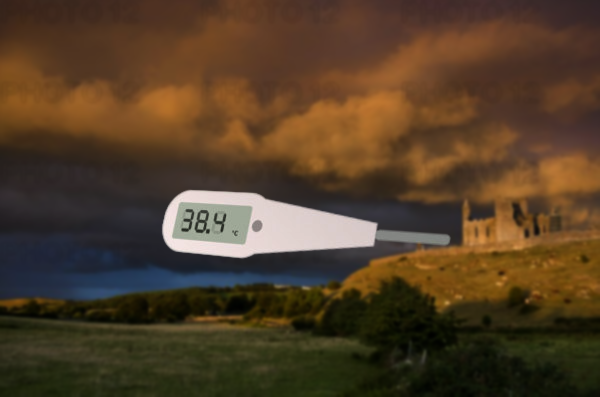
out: value=38.4 unit=°C
